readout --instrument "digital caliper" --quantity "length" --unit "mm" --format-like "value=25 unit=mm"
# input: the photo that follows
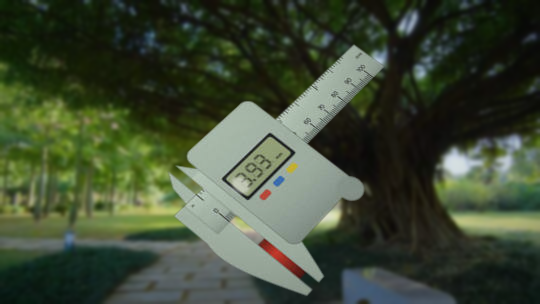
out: value=3.93 unit=mm
